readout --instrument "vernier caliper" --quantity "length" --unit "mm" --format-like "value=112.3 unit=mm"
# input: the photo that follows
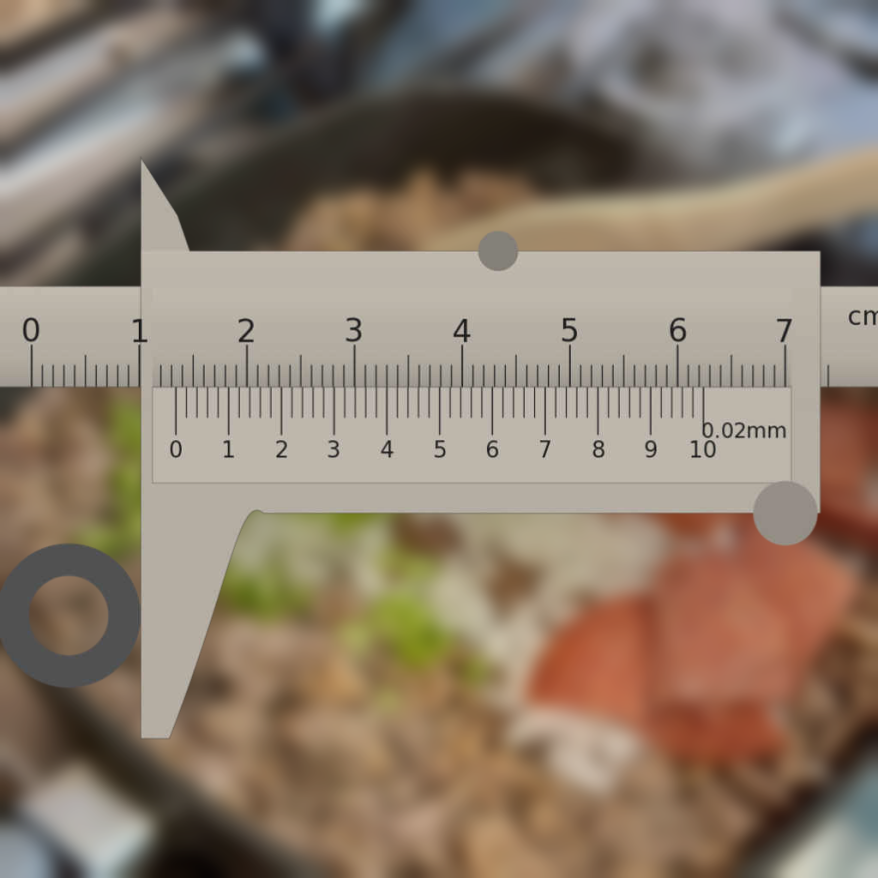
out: value=13.4 unit=mm
